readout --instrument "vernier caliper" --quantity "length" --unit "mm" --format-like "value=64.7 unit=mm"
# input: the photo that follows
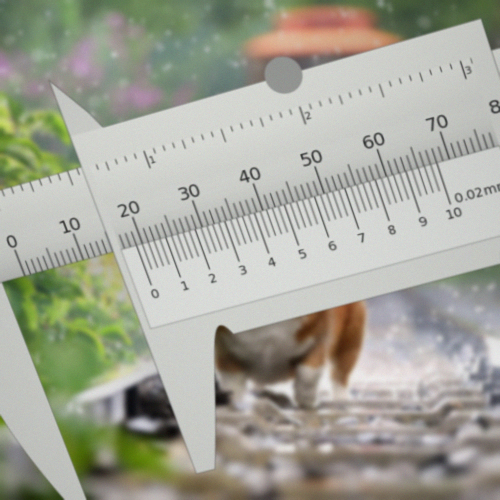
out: value=19.0 unit=mm
